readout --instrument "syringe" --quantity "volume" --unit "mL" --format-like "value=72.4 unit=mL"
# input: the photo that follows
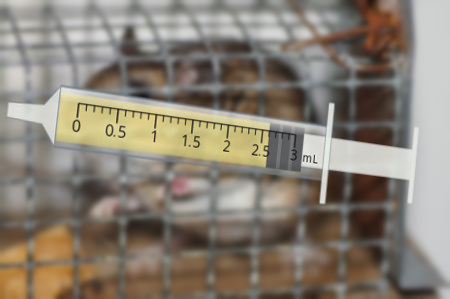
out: value=2.6 unit=mL
